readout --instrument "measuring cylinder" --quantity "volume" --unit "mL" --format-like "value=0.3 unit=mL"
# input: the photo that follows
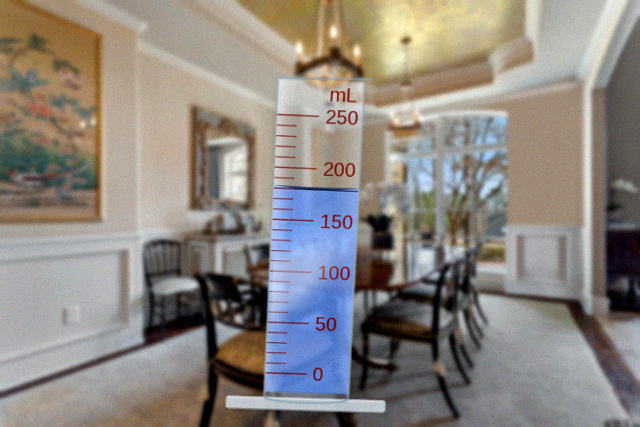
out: value=180 unit=mL
